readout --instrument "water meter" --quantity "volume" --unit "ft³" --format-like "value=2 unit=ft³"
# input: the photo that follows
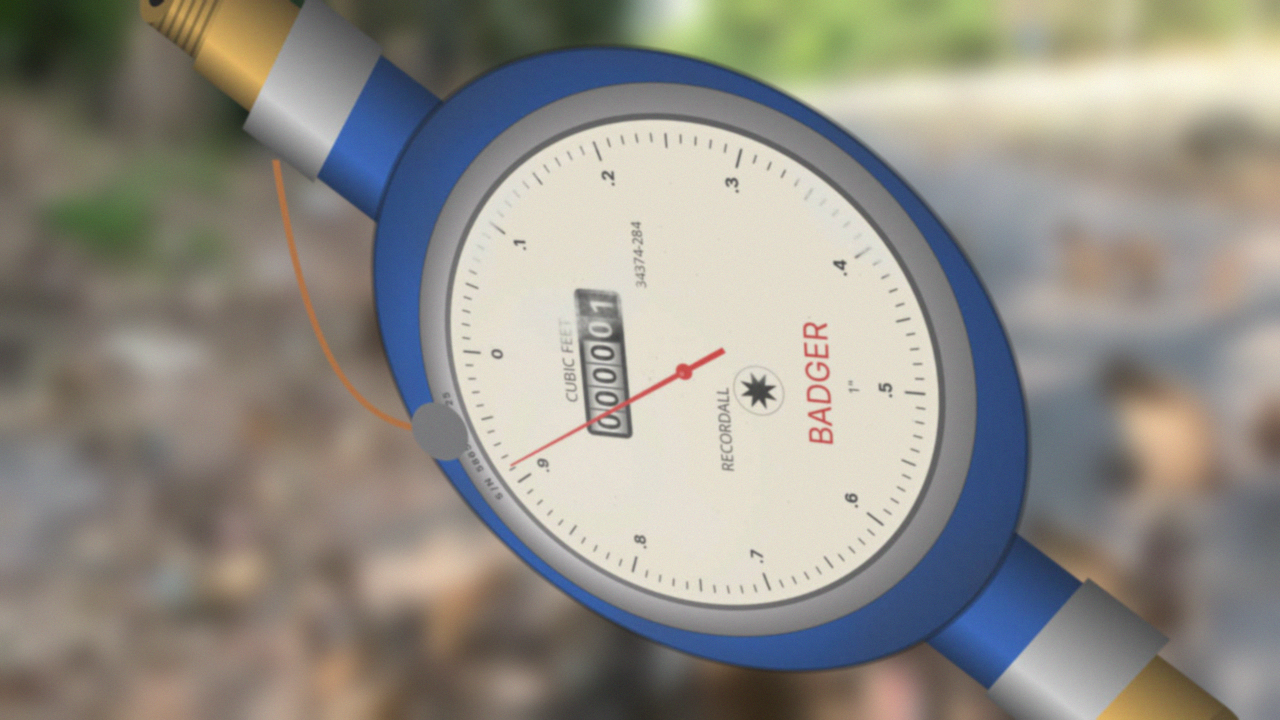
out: value=0.91 unit=ft³
